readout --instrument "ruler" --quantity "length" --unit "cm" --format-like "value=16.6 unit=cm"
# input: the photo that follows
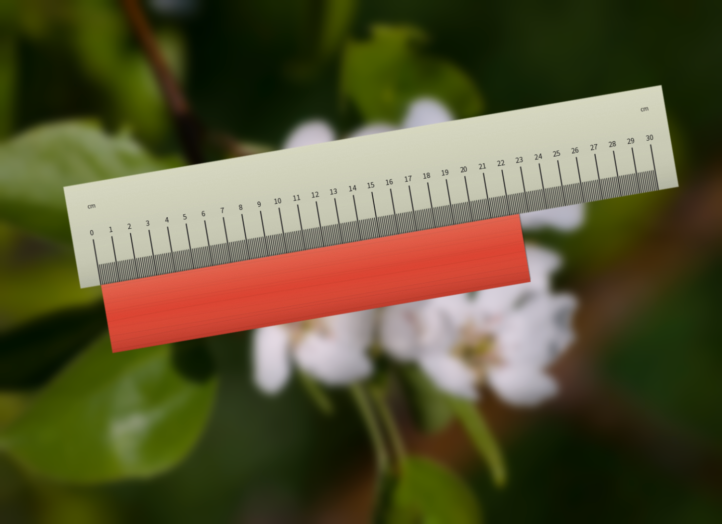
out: value=22.5 unit=cm
